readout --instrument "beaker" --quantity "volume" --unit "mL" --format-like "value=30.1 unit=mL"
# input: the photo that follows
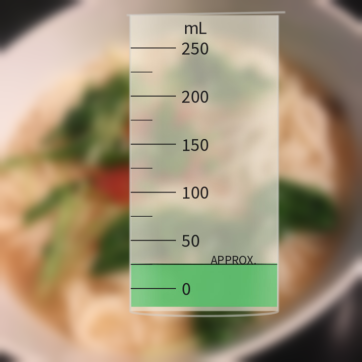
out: value=25 unit=mL
